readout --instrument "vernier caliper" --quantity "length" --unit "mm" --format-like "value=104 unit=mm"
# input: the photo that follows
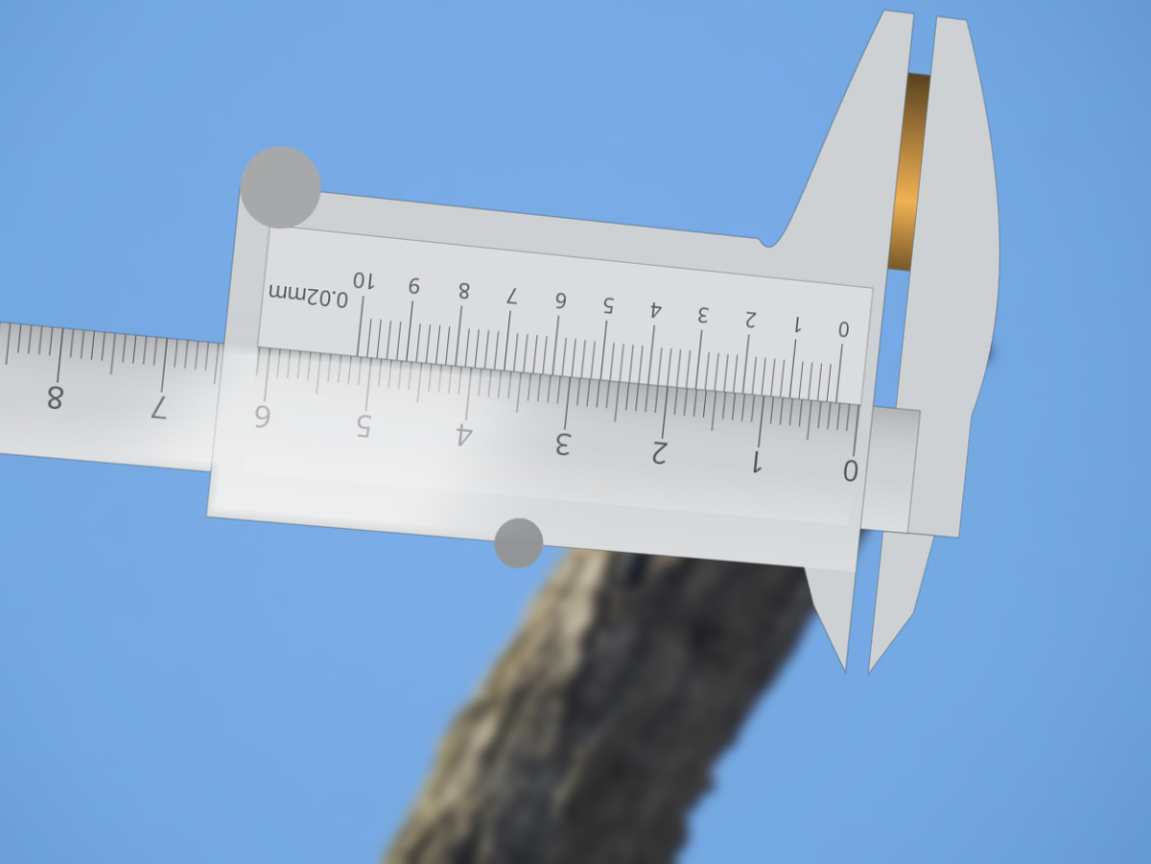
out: value=2.4 unit=mm
